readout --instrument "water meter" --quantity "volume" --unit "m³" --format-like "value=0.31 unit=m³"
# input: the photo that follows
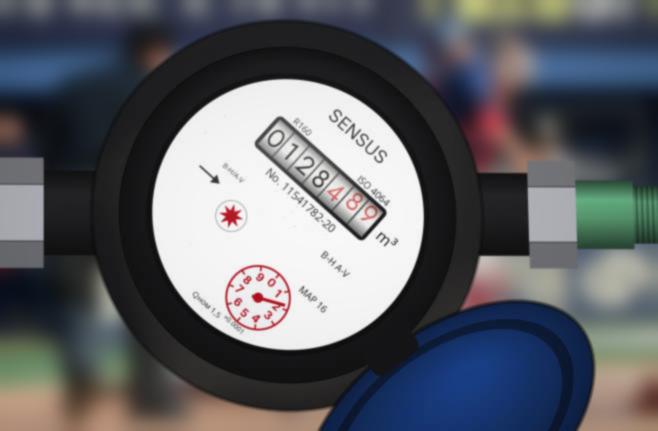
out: value=128.4891 unit=m³
